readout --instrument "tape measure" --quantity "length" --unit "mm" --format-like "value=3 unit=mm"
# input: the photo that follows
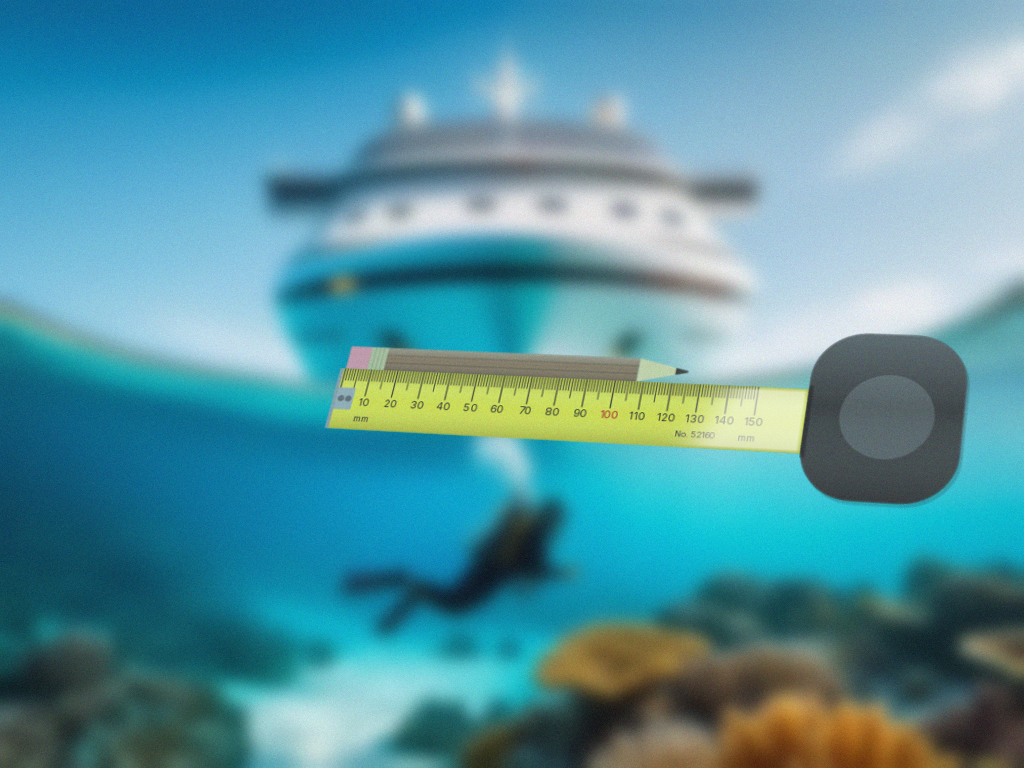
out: value=125 unit=mm
